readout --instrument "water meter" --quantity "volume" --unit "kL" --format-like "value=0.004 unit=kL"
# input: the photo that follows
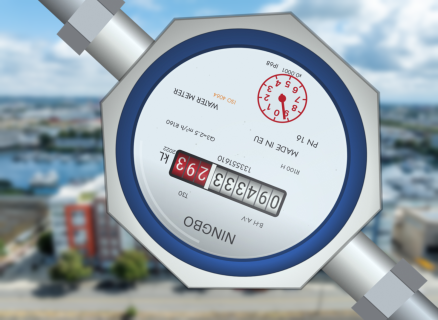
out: value=94333.2929 unit=kL
